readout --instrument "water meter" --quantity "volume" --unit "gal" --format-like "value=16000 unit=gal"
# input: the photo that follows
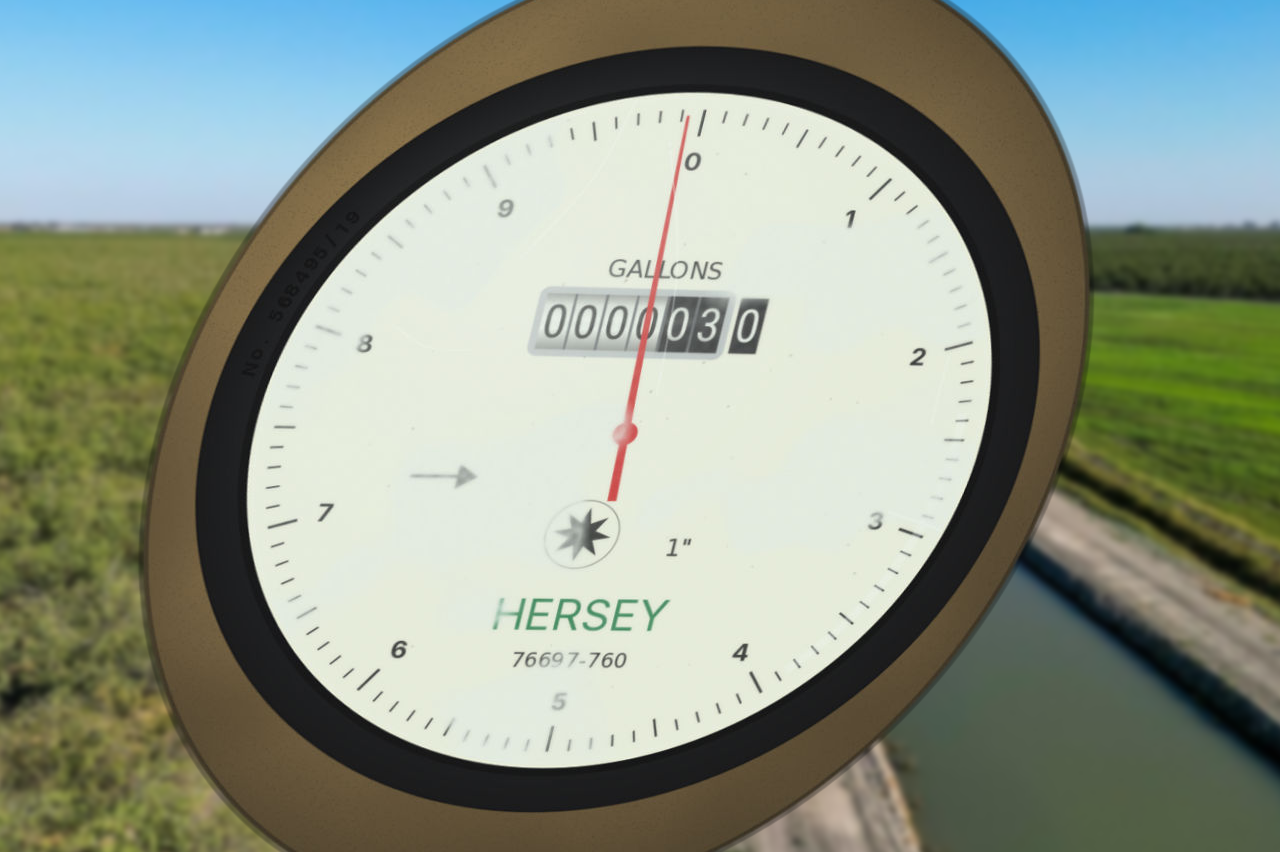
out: value=29.9 unit=gal
